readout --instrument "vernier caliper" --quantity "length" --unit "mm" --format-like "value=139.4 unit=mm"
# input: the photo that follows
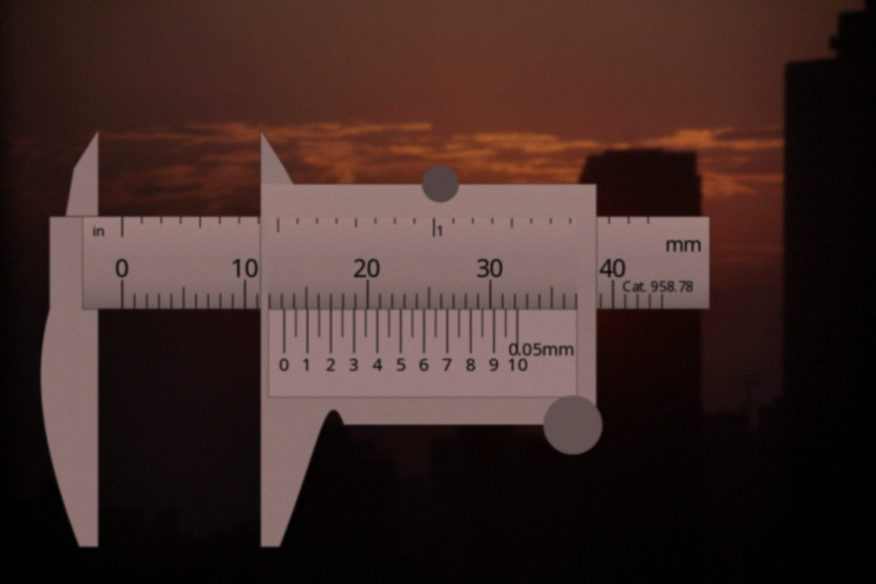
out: value=13.2 unit=mm
